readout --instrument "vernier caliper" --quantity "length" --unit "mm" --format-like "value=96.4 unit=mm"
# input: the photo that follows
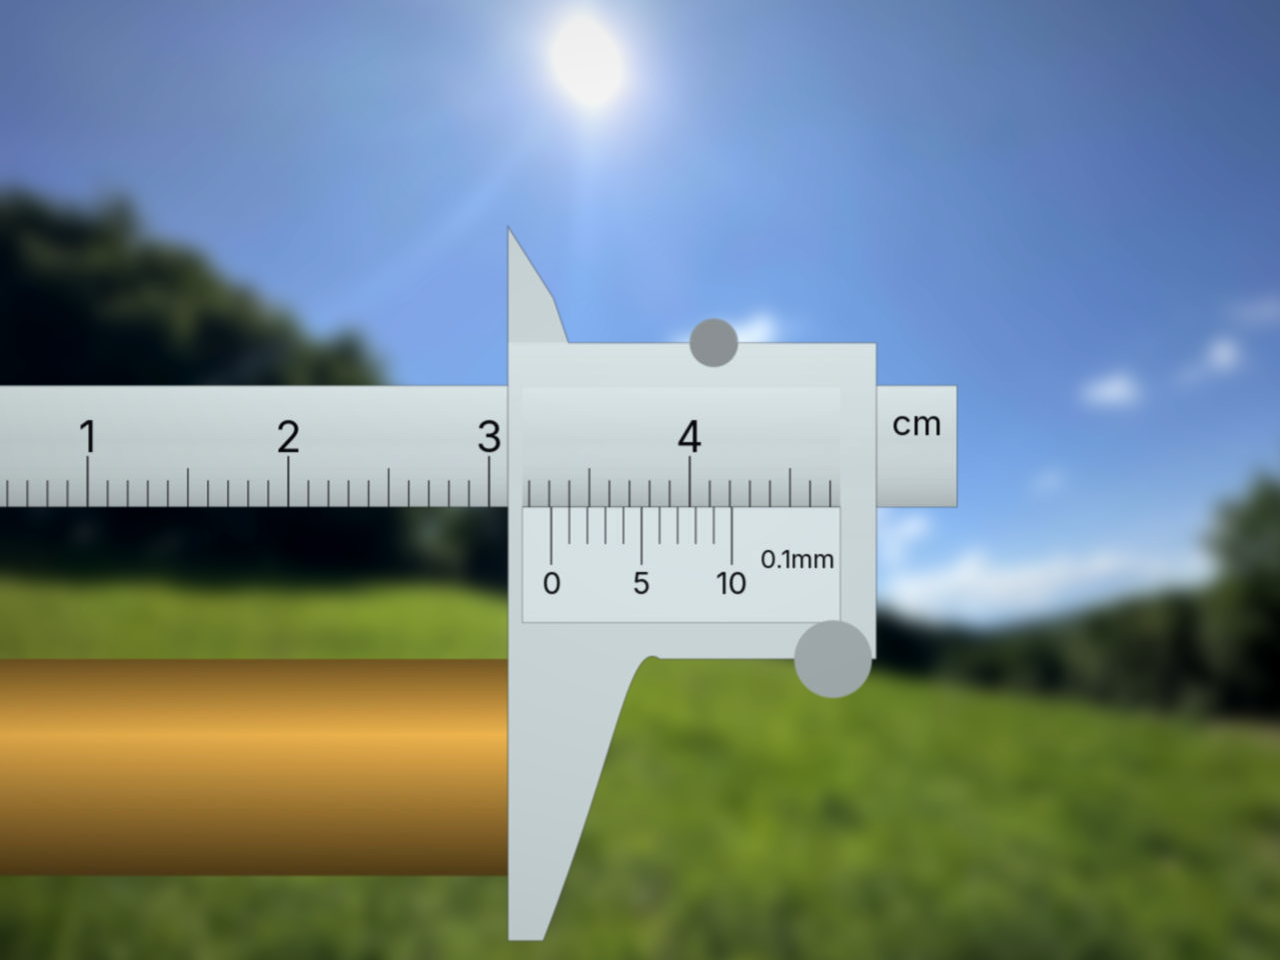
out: value=33.1 unit=mm
